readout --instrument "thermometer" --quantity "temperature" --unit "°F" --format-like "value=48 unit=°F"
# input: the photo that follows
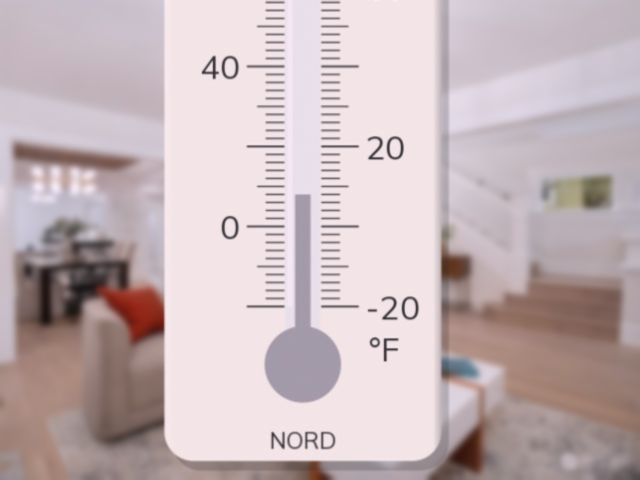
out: value=8 unit=°F
